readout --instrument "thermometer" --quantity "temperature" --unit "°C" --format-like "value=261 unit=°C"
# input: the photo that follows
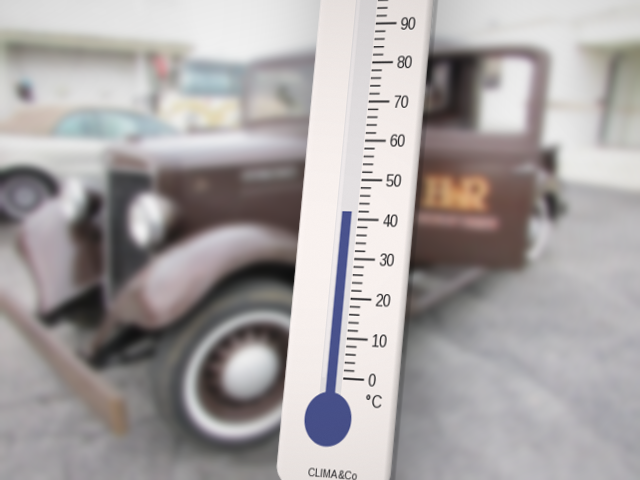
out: value=42 unit=°C
